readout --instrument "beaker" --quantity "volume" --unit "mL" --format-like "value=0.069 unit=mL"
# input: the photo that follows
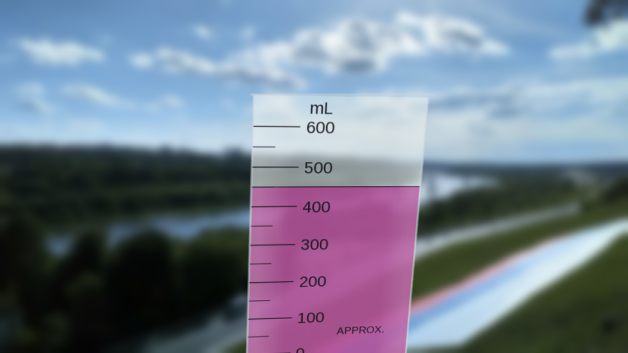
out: value=450 unit=mL
